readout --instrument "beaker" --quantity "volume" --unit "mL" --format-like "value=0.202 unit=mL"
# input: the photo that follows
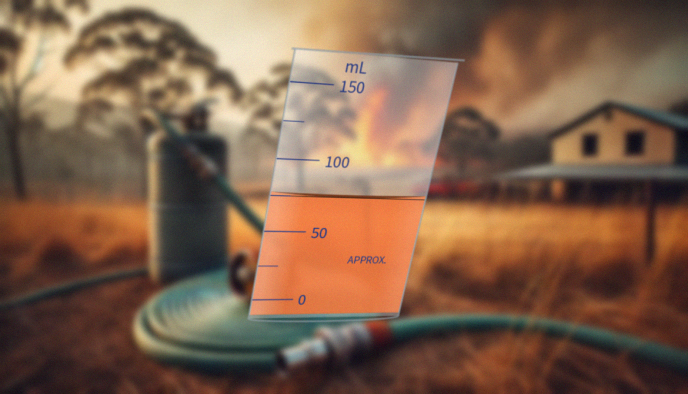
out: value=75 unit=mL
